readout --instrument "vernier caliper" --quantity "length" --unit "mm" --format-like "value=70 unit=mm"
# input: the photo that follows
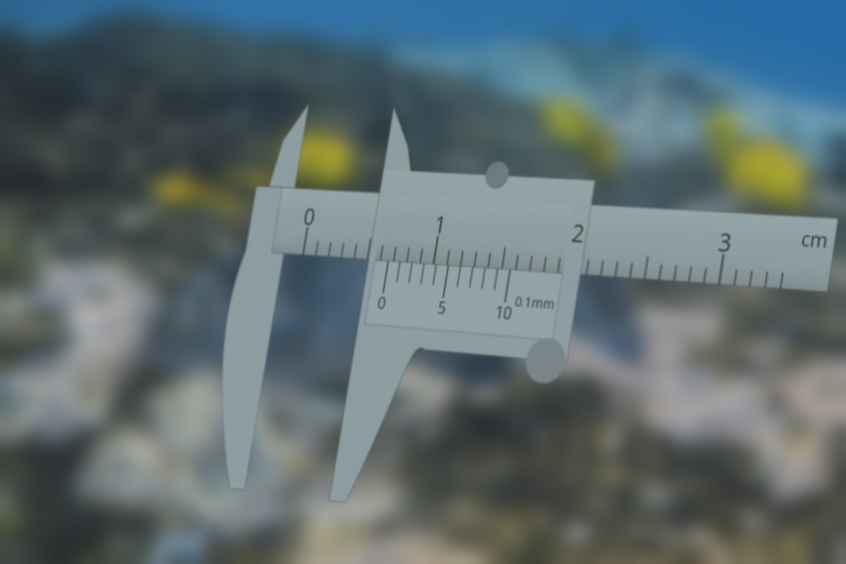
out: value=6.6 unit=mm
